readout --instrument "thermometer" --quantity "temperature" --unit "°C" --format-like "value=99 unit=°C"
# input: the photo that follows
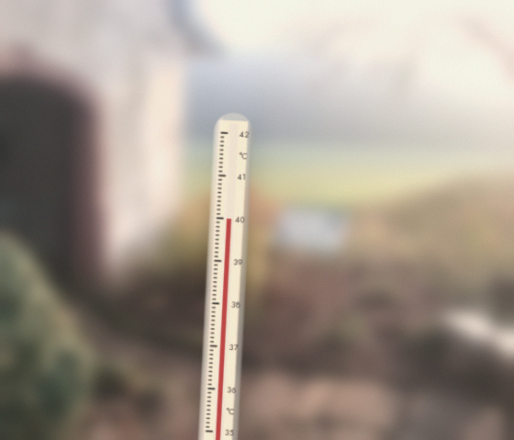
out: value=40 unit=°C
